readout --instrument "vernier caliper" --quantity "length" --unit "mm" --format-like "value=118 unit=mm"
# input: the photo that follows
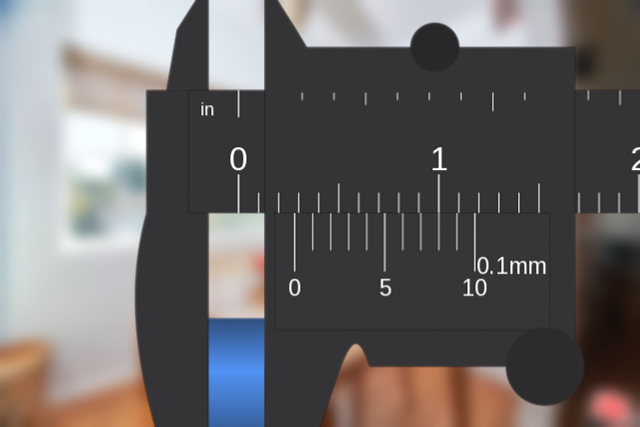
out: value=2.8 unit=mm
